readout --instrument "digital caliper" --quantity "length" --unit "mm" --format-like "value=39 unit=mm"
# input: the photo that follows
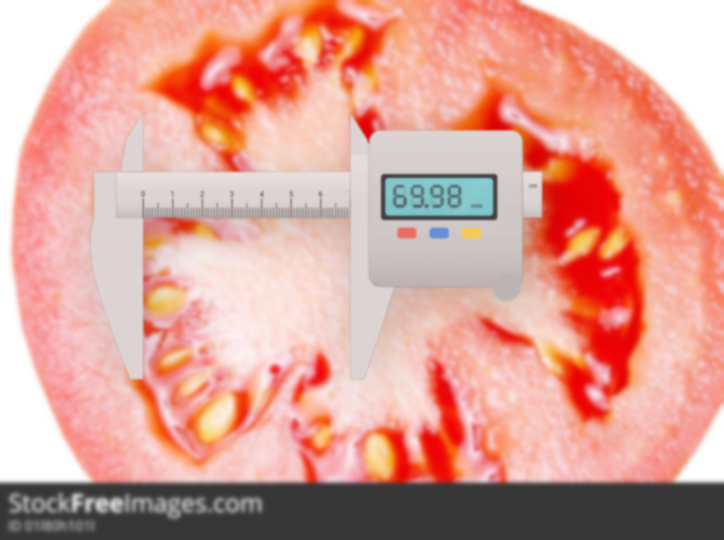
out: value=69.98 unit=mm
